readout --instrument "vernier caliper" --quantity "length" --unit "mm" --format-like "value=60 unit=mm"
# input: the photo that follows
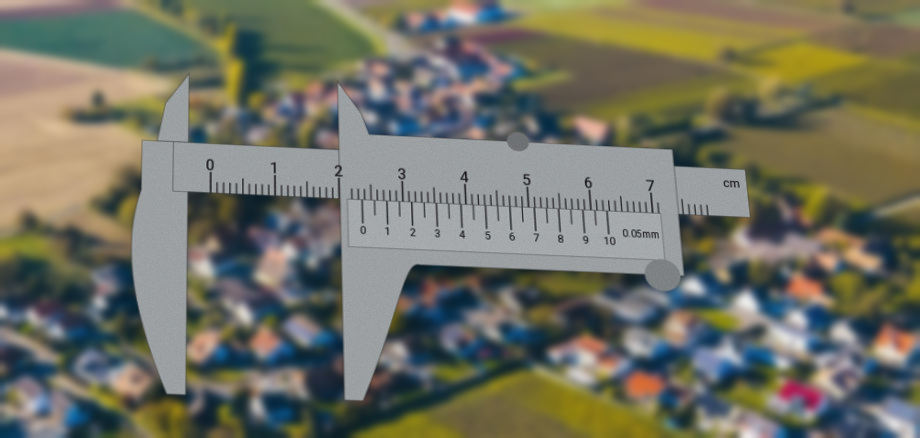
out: value=23.6 unit=mm
